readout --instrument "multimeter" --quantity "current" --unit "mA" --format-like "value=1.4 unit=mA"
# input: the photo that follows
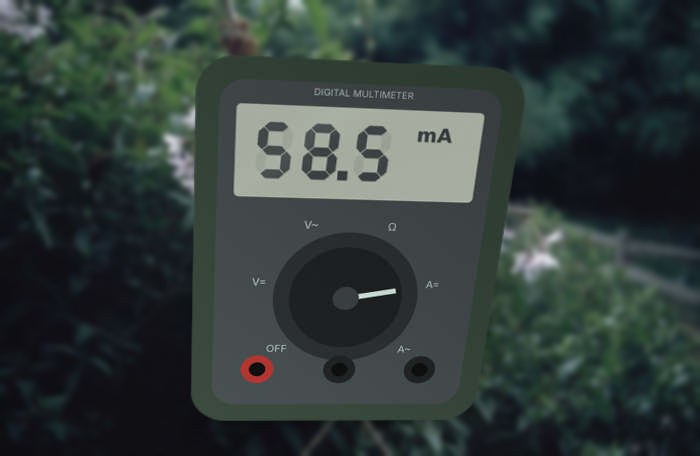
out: value=58.5 unit=mA
